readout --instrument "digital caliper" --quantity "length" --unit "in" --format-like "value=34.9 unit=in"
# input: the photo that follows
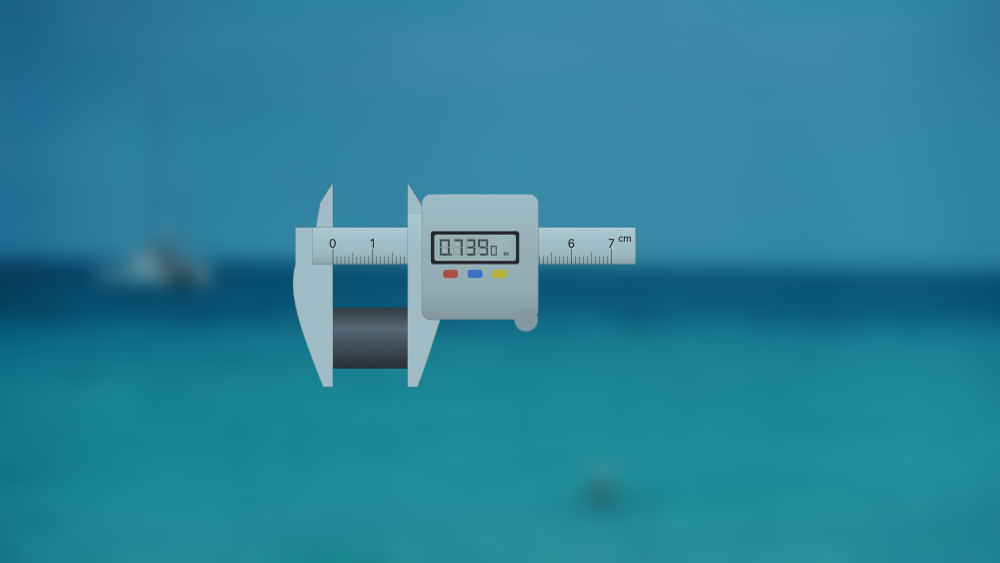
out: value=0.7390 unit=in
